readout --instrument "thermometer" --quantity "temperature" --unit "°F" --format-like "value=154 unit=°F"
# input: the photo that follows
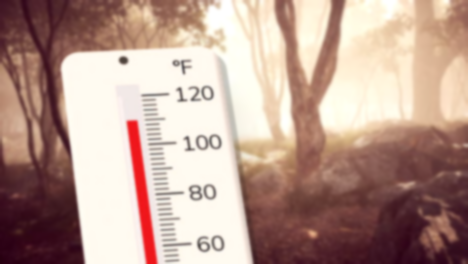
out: value=110 unit=°F
